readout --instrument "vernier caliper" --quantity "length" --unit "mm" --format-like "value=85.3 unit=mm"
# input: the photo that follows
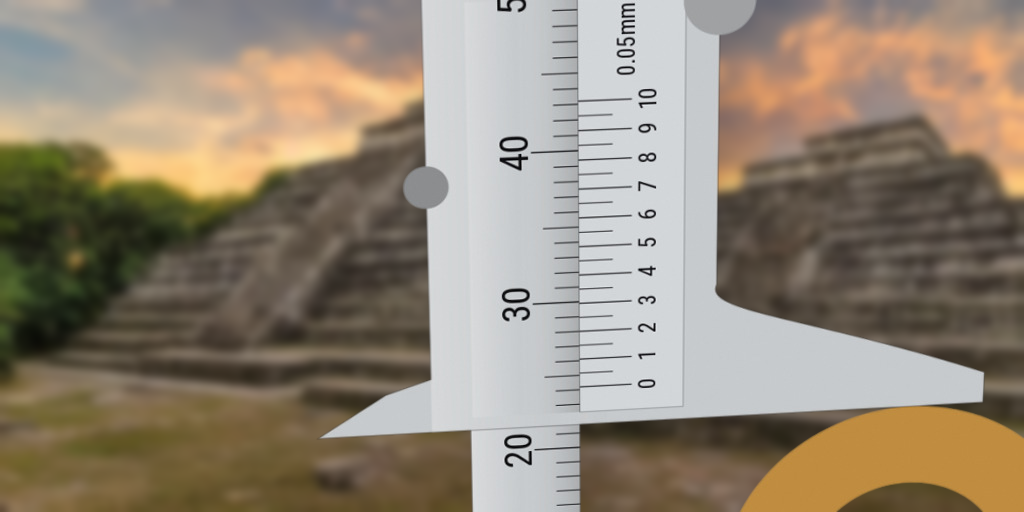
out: value=24.2 unit=mm
